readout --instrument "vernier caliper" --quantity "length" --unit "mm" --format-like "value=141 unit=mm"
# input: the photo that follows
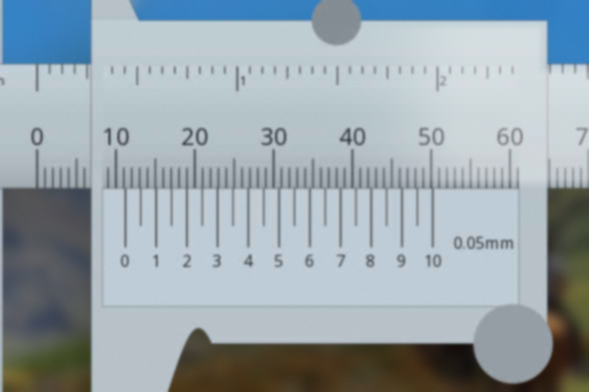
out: value=11.2 unit=mm
